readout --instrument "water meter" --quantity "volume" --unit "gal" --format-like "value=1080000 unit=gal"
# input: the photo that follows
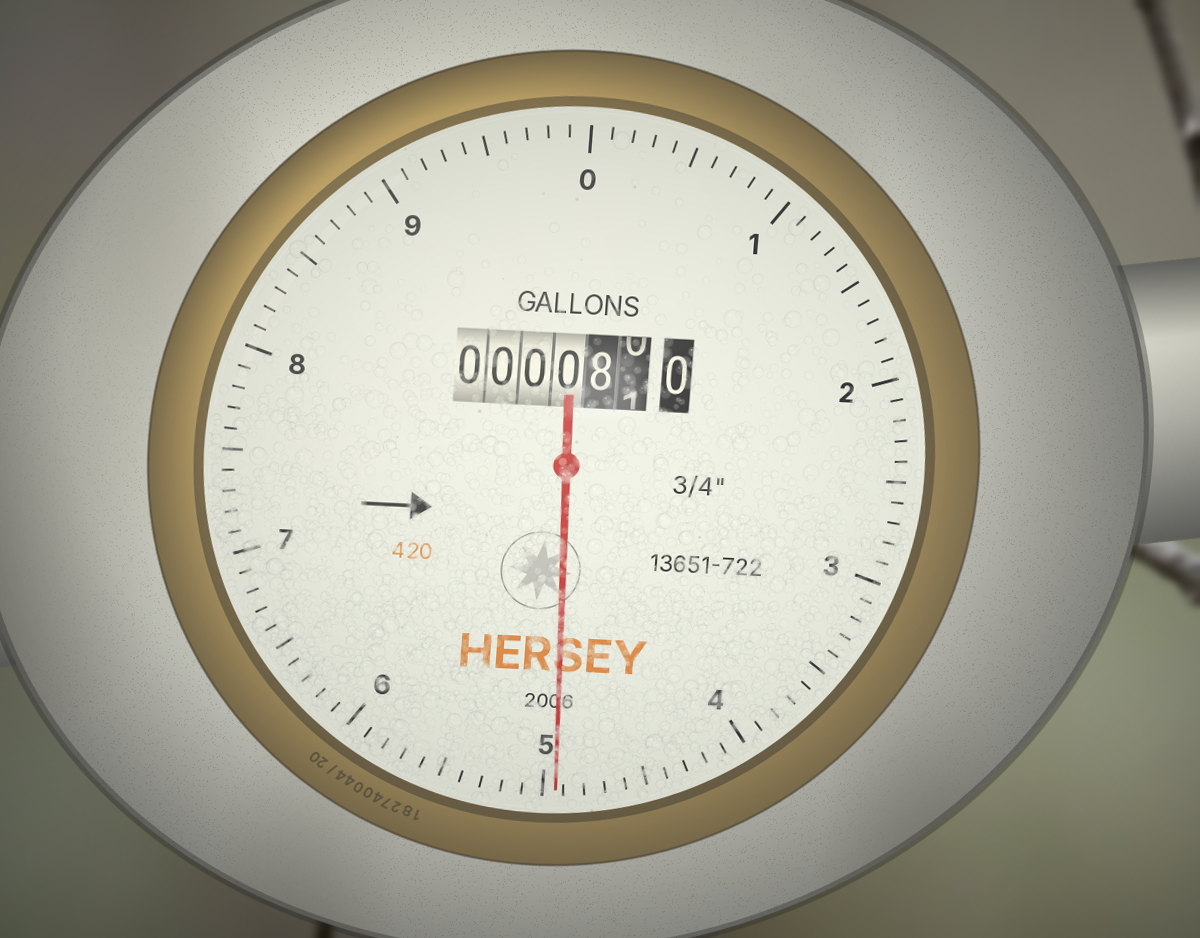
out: value=804.9 unit=gal
